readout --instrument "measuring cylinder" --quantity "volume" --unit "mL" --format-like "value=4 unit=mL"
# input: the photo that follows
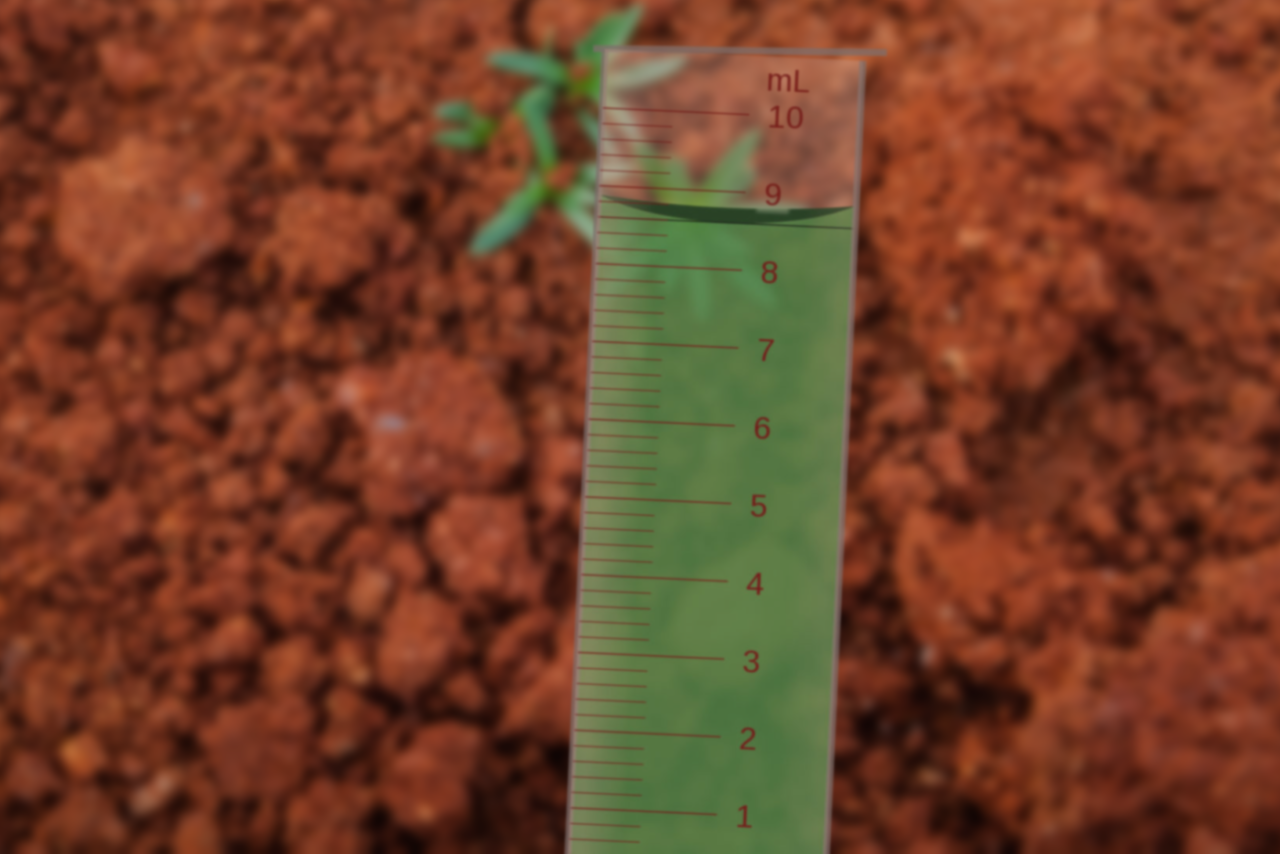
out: value=8.6 unit=mL
